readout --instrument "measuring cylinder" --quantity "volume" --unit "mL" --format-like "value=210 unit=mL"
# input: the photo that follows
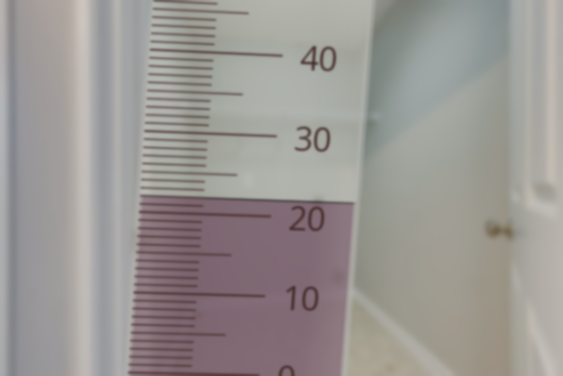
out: value=22 unit=mL
